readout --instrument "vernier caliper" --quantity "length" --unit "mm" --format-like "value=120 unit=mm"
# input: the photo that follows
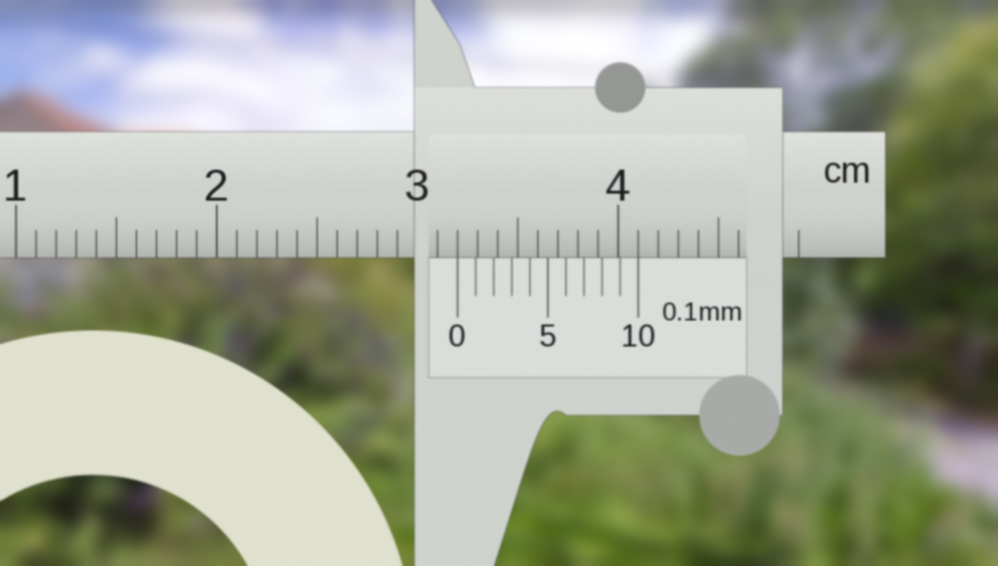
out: value=32.0 unit=mm
